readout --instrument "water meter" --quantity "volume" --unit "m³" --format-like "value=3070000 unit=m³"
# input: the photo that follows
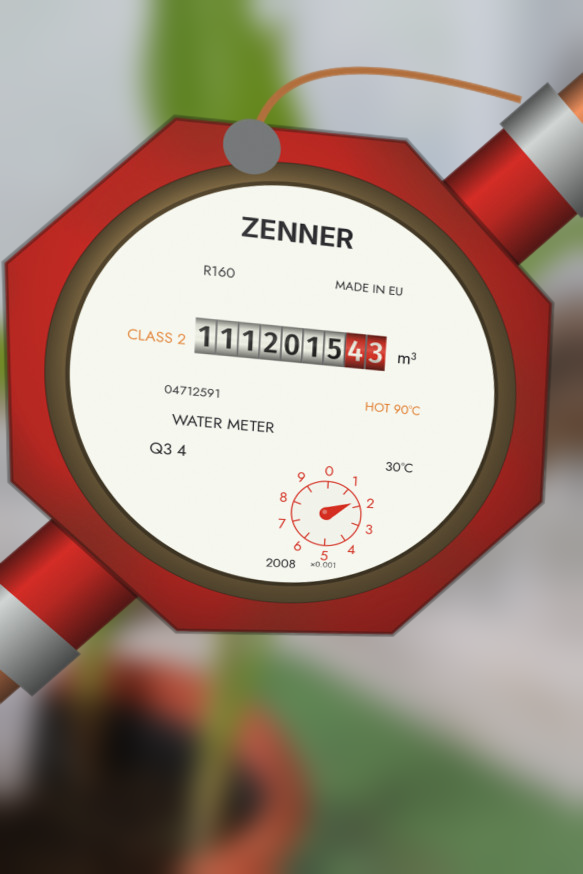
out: value=1112015.431 unit=m³
